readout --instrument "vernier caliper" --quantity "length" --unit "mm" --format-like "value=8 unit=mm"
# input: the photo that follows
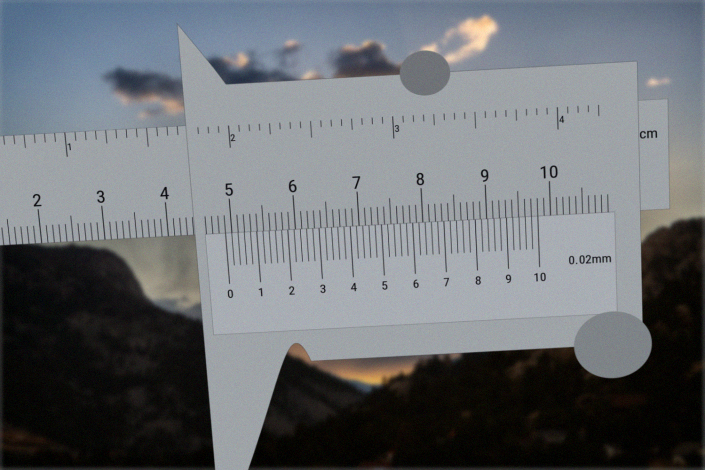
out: value=49.0 unit=mm
